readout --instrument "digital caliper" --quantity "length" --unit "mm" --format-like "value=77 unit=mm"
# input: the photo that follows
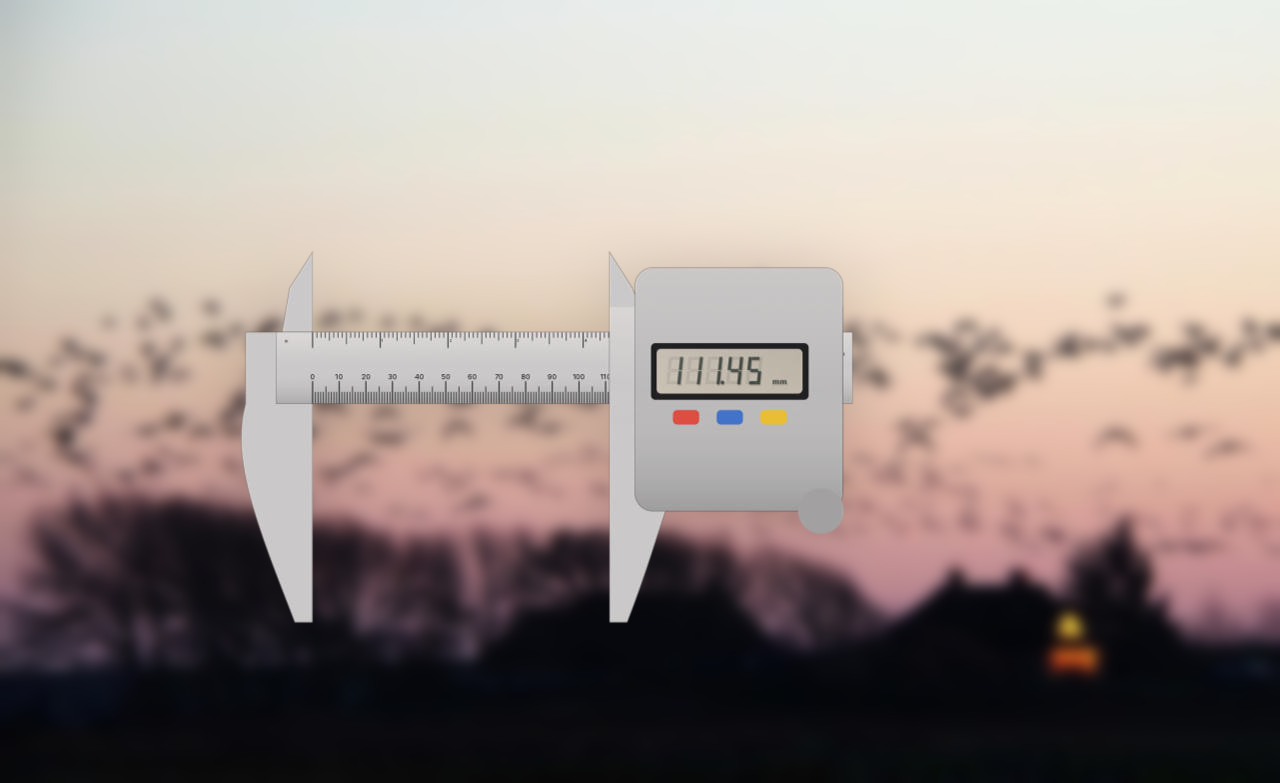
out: value=111.45 unit=mm
